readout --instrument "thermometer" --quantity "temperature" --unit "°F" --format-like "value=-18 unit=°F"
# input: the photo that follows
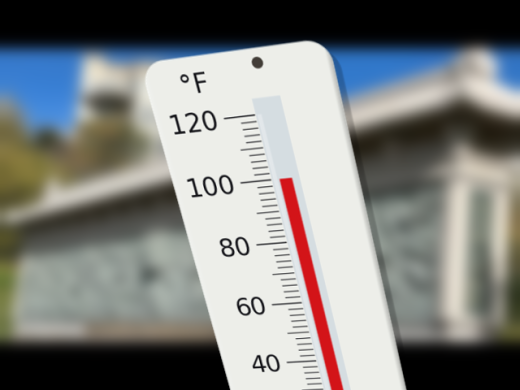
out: value=100 unit=°F
